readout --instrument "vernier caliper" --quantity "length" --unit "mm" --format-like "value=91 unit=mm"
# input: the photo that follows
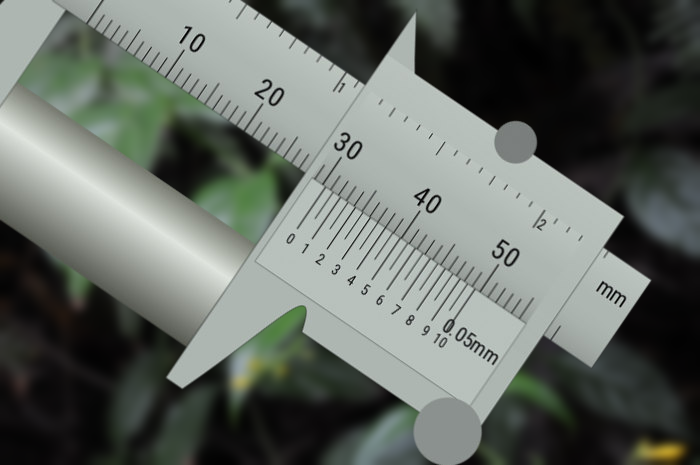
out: value=30.4 unit=mm
